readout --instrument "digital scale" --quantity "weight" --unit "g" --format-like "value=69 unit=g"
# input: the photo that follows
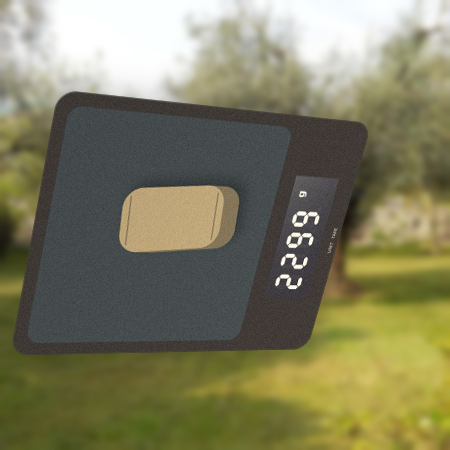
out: value=2299 unit=g
